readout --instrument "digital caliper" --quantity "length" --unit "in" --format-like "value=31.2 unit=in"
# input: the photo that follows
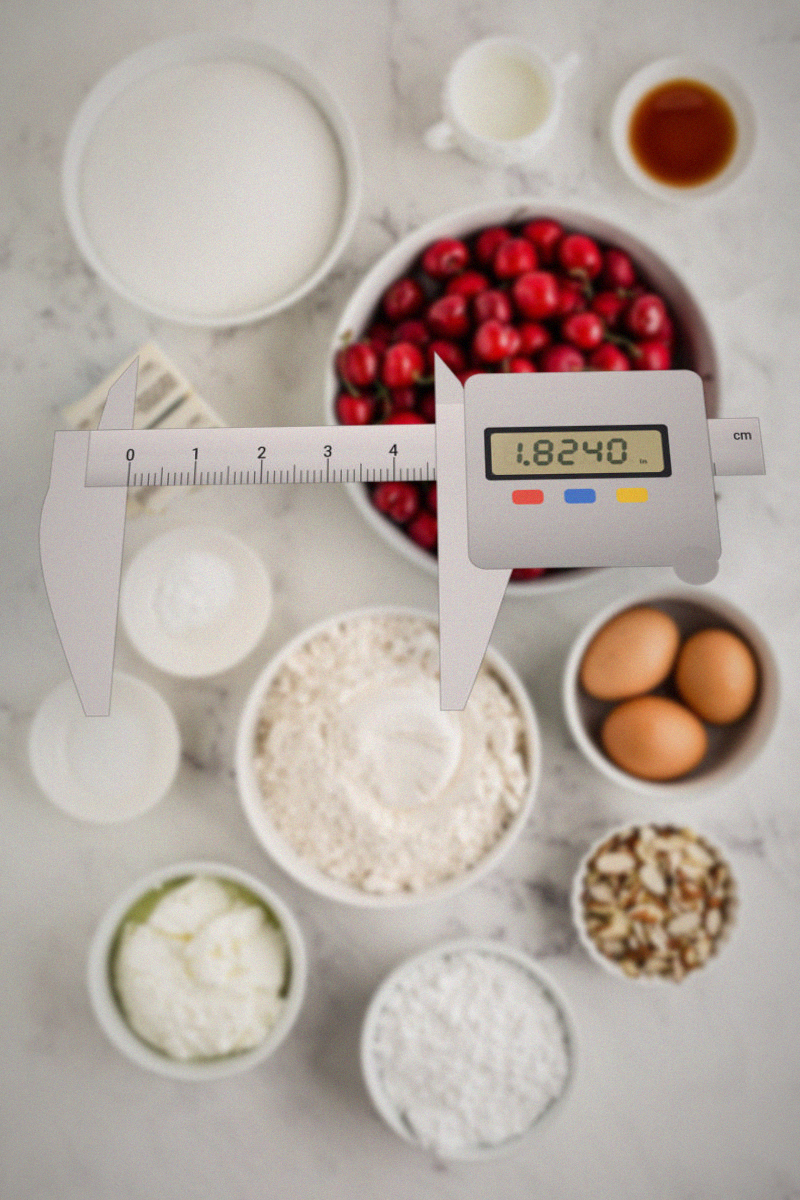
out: value=1.8240 unit=in
